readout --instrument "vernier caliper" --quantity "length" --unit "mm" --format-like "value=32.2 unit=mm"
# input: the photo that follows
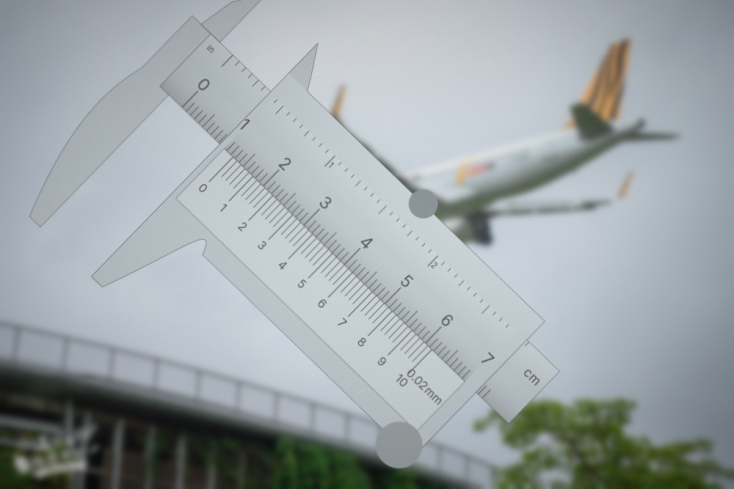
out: value=12.6 unit=mm
